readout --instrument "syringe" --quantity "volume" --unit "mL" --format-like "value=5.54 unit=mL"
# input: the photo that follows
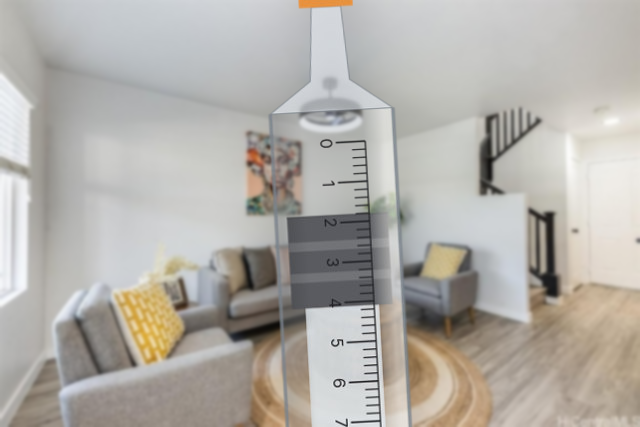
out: value=1.8 unit=mL
